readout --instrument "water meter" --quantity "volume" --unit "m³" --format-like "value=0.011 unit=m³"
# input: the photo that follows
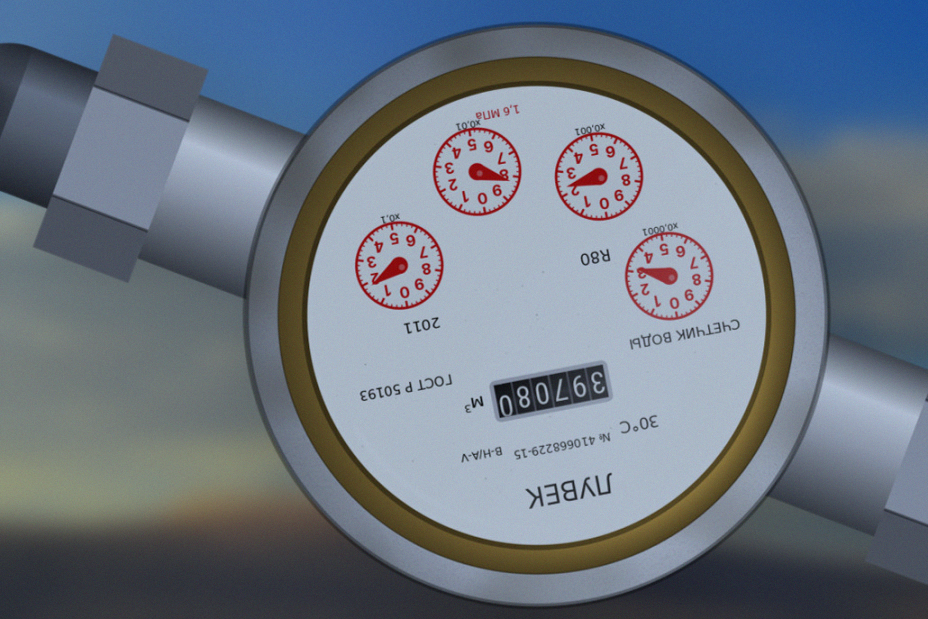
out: value=397080.1823 unit=m³
